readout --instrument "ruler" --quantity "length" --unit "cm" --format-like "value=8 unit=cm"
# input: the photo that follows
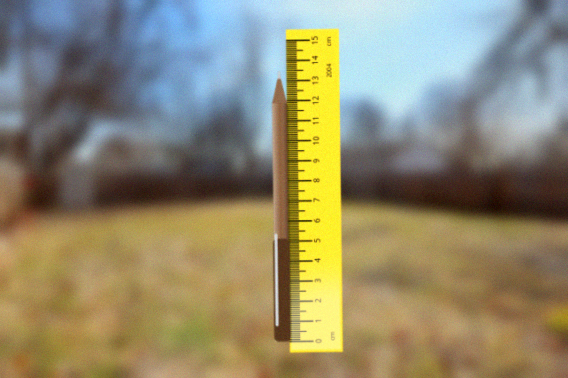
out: value=13.5 unit=cm
